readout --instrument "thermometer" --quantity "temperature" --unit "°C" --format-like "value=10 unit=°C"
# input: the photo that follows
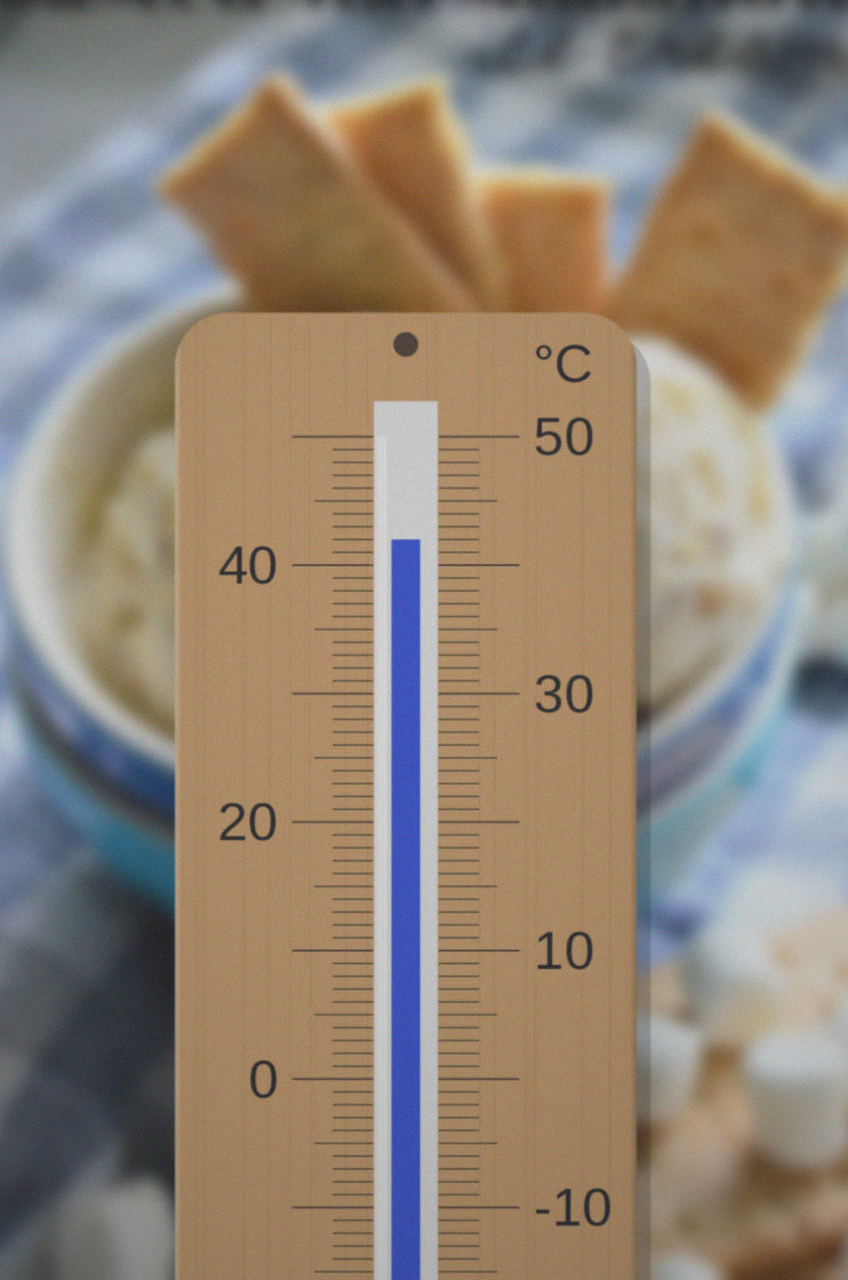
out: value=42 unit=°C
